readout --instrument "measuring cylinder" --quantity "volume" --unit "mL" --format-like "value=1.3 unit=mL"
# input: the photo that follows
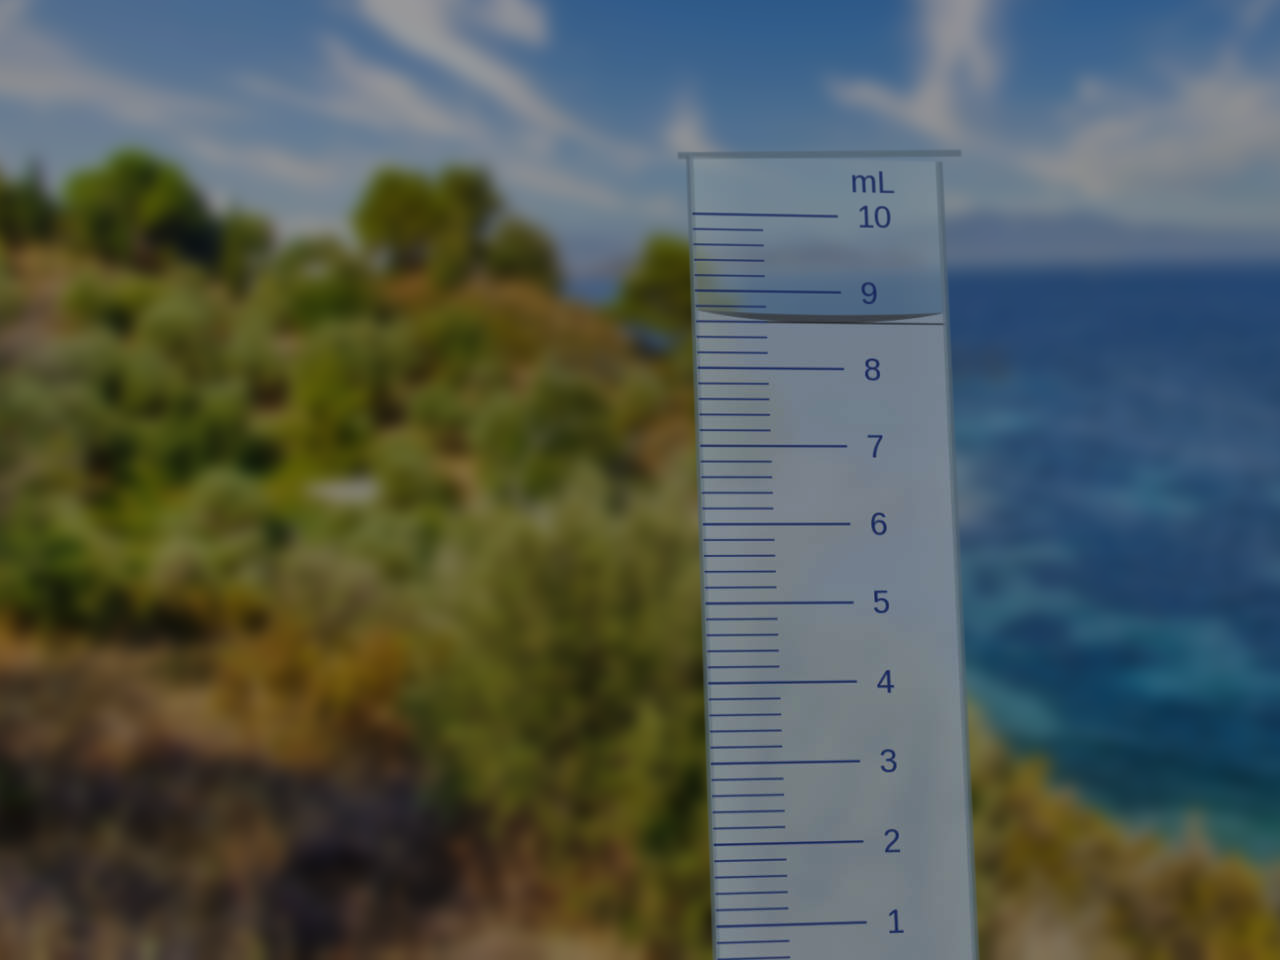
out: value=8.6 unit=mL
